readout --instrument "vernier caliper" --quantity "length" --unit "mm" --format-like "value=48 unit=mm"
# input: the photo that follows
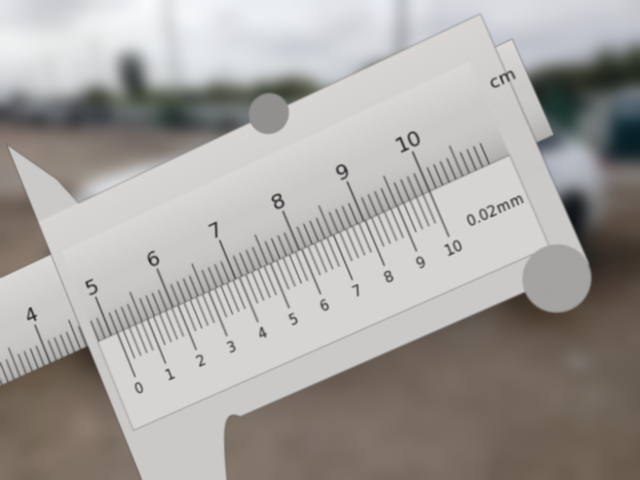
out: value=51.0 unit=mm
